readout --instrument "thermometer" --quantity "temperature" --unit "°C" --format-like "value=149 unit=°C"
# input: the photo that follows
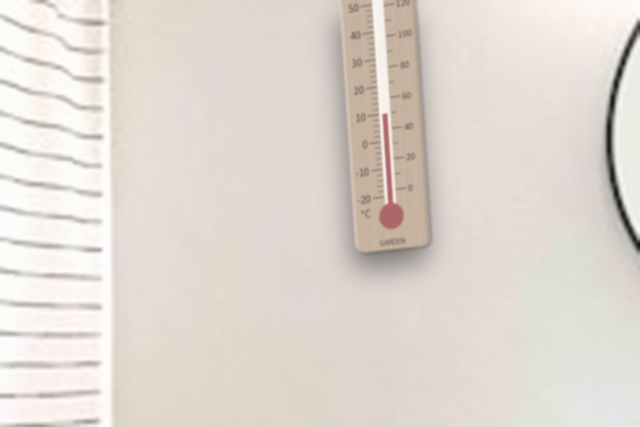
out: value=10 unit=°C
